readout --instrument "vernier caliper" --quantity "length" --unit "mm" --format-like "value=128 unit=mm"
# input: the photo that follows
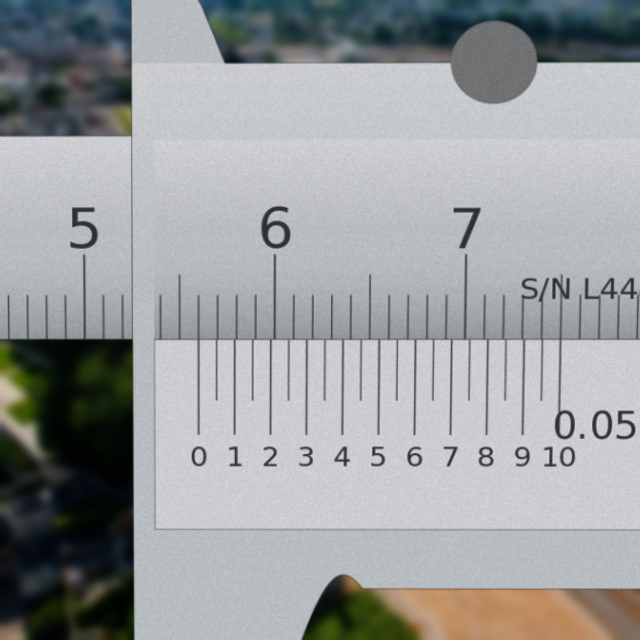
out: value=56.0 unit=mm
